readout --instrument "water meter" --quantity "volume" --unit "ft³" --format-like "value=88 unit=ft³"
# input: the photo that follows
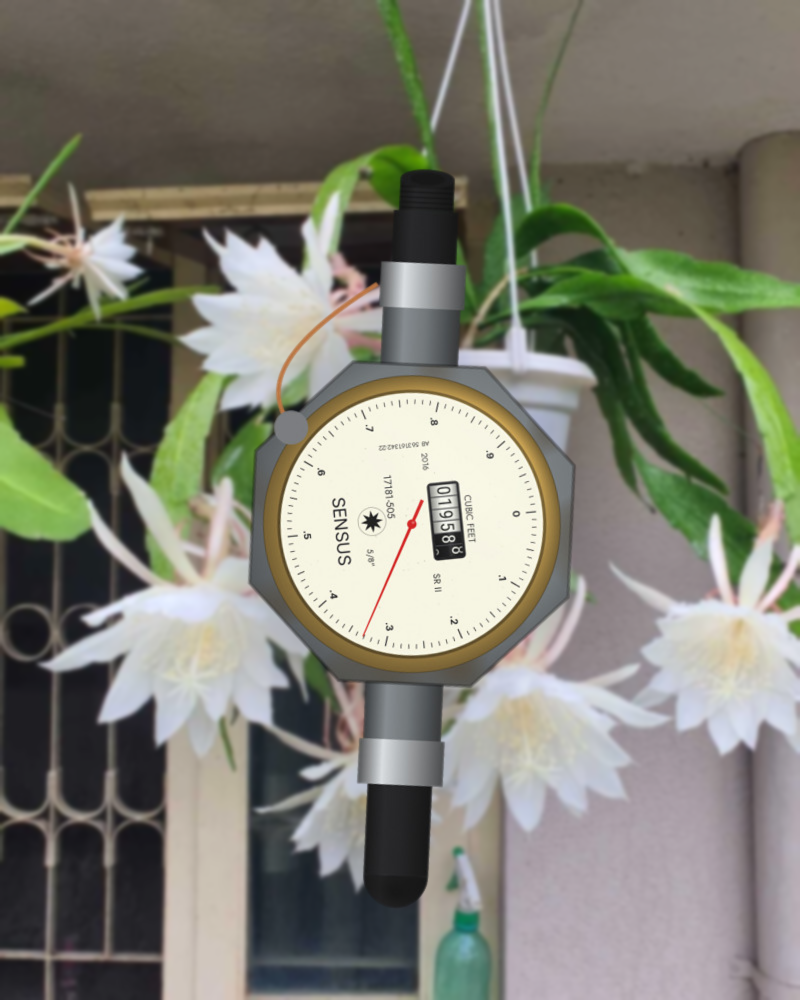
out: value=19588.33 unit=ft³
